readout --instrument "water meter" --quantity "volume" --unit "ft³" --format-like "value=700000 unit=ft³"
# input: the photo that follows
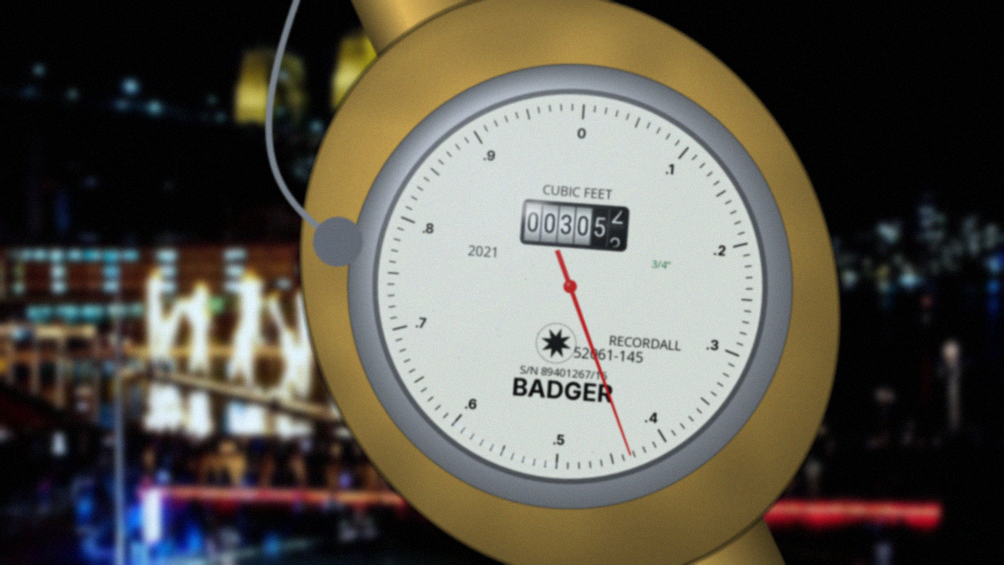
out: value=3052.43 unit=ft³
